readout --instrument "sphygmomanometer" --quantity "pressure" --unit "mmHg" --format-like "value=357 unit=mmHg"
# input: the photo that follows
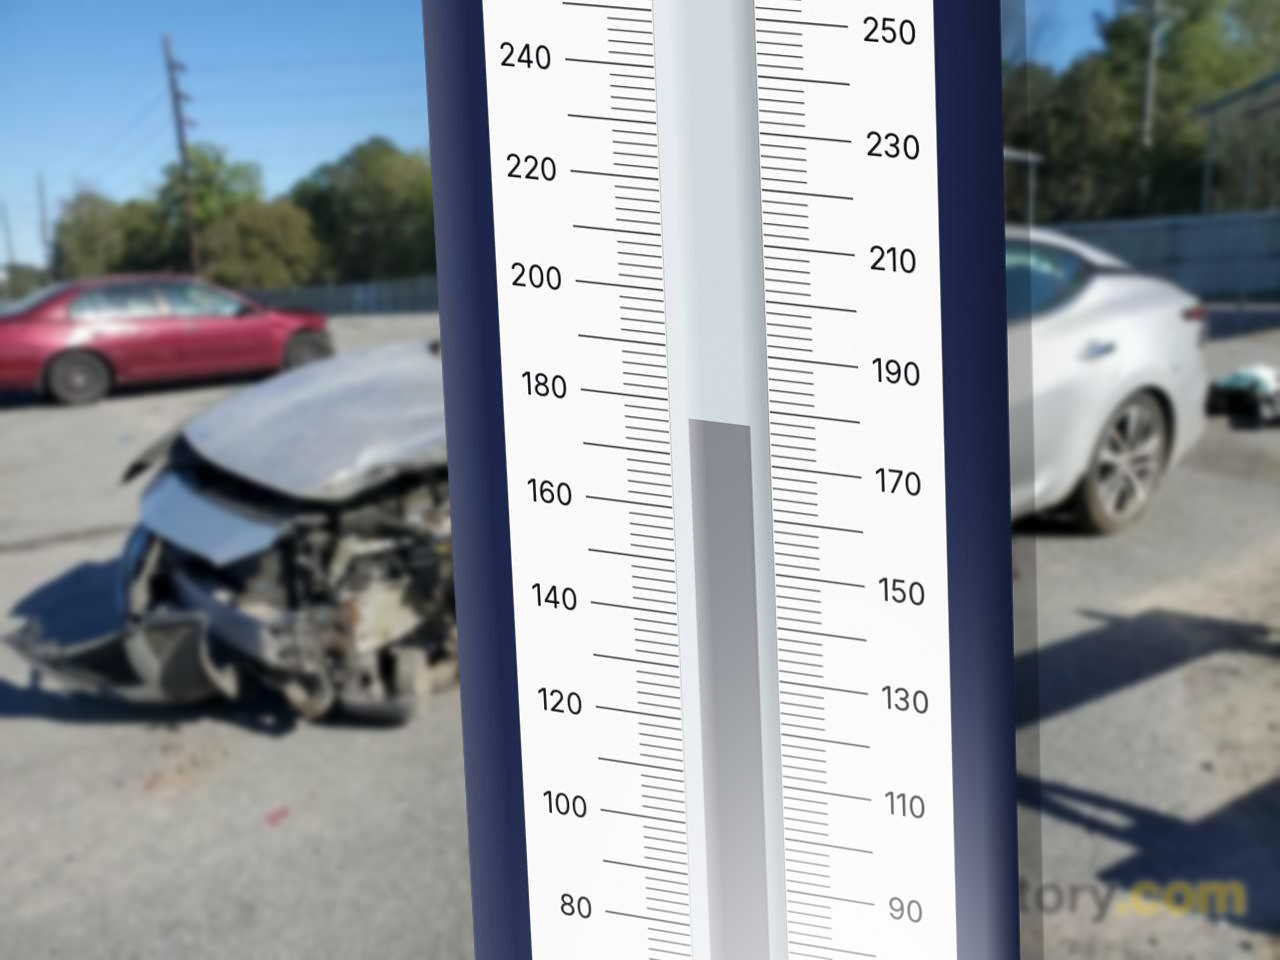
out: value=177 unit=mmHg
